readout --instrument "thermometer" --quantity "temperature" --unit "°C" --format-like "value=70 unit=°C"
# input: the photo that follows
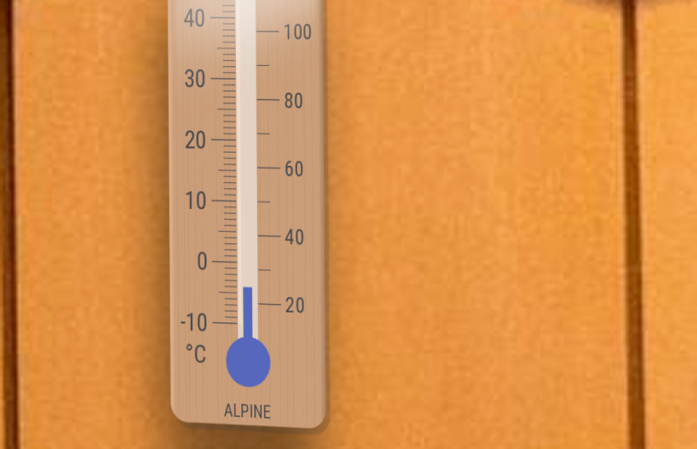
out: value=-4 unit=°C
